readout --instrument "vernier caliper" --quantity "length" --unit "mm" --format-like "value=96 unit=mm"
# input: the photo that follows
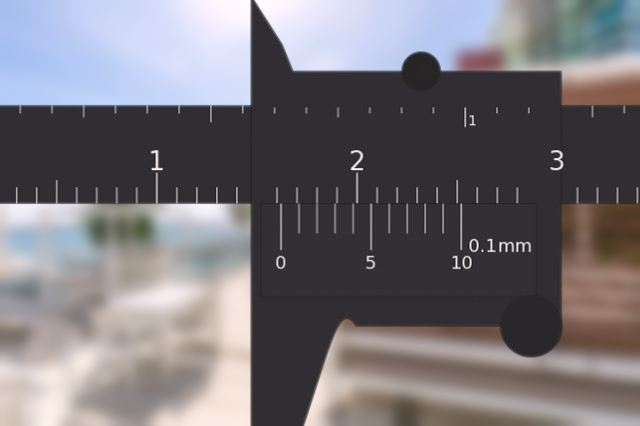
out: value=16.2 unit=mm
